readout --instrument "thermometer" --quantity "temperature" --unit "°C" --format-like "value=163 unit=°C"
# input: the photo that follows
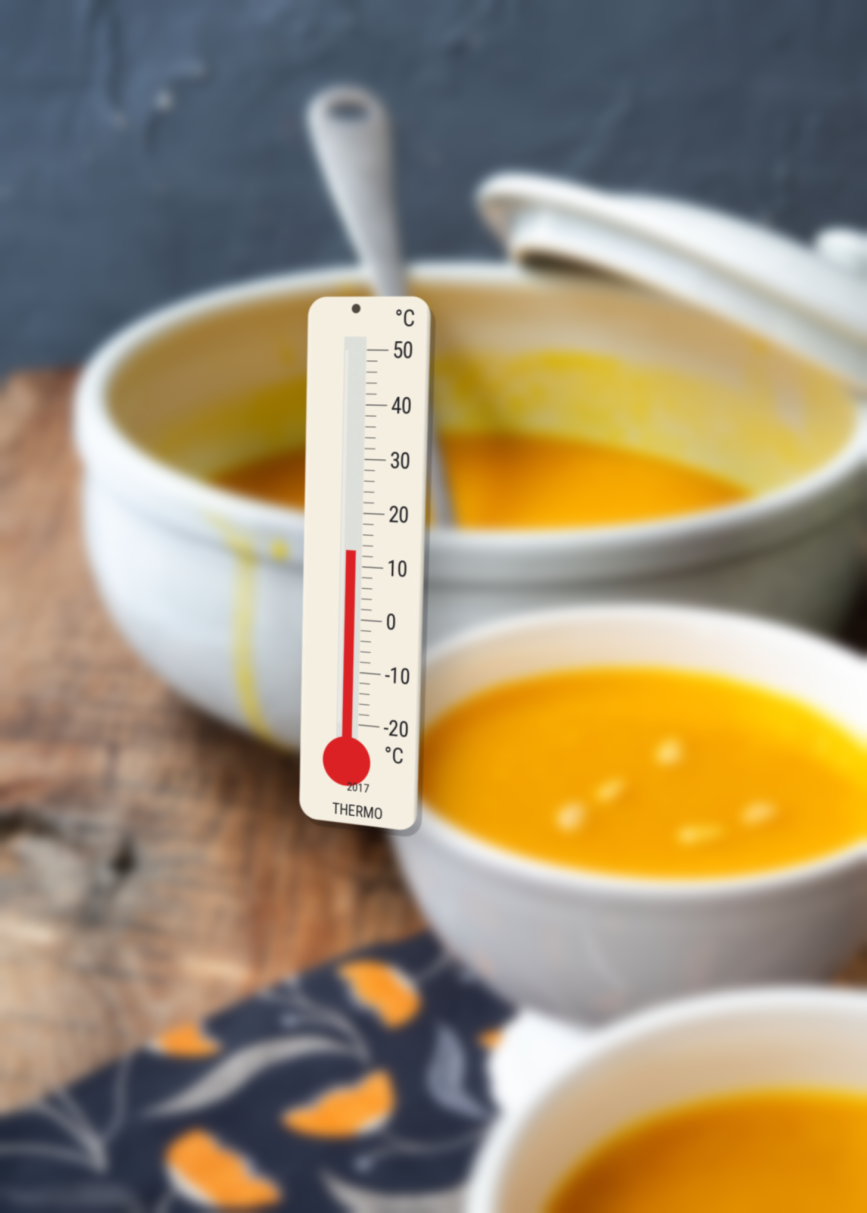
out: value=13 unit=°C
